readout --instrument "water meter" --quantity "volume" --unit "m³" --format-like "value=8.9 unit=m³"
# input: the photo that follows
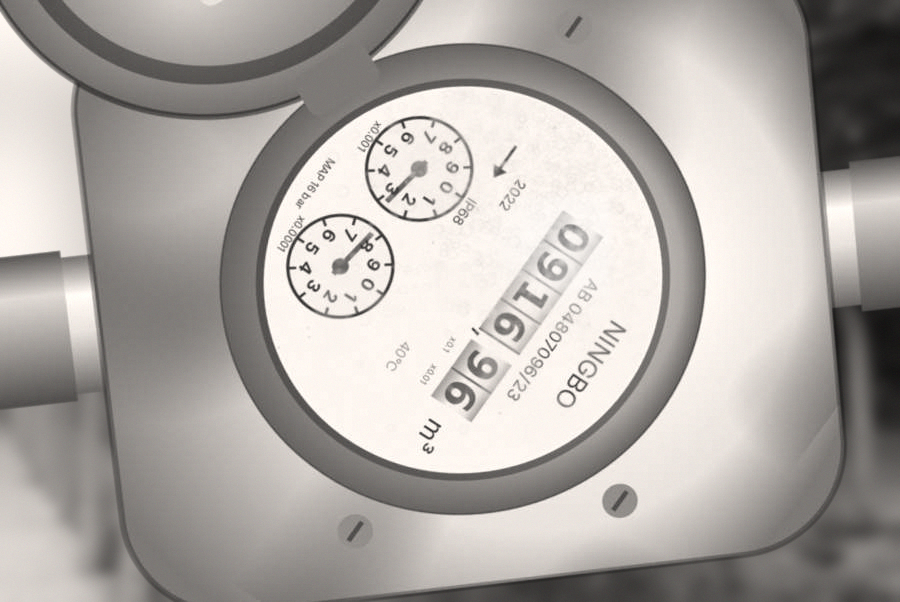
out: value=916.9627 unit=m³
